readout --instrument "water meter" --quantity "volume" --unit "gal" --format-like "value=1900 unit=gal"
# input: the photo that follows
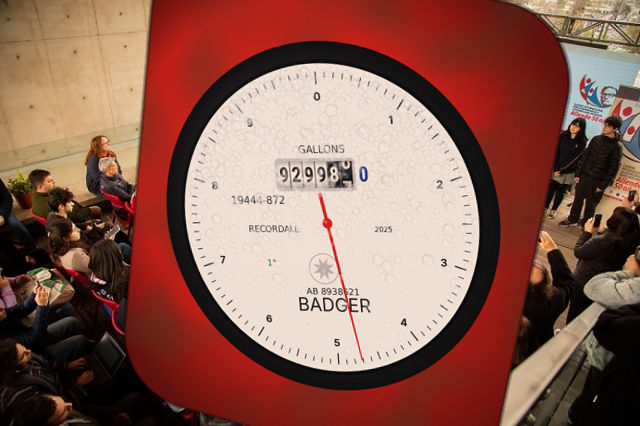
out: value=9299864.7 unit=gal
